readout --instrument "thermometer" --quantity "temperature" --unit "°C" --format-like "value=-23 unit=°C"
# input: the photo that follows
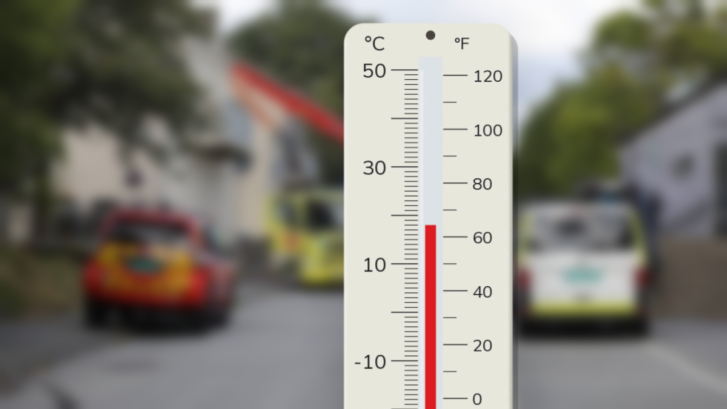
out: value=18 unit=°C
